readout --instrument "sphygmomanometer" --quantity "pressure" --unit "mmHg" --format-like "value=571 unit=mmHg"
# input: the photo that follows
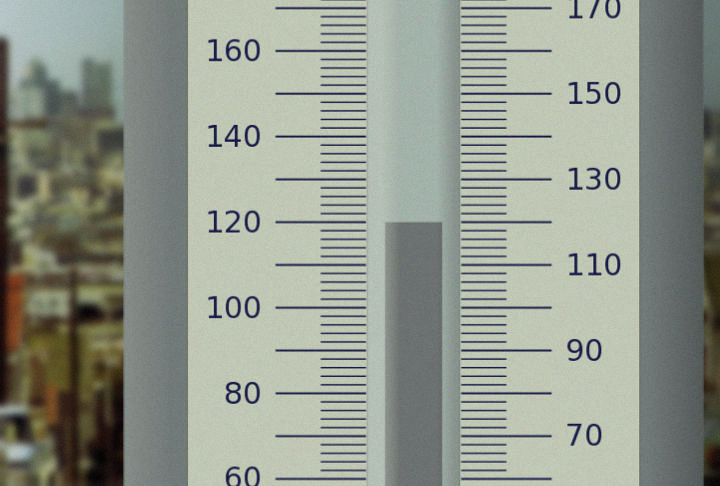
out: value=120 unit=mmHg
